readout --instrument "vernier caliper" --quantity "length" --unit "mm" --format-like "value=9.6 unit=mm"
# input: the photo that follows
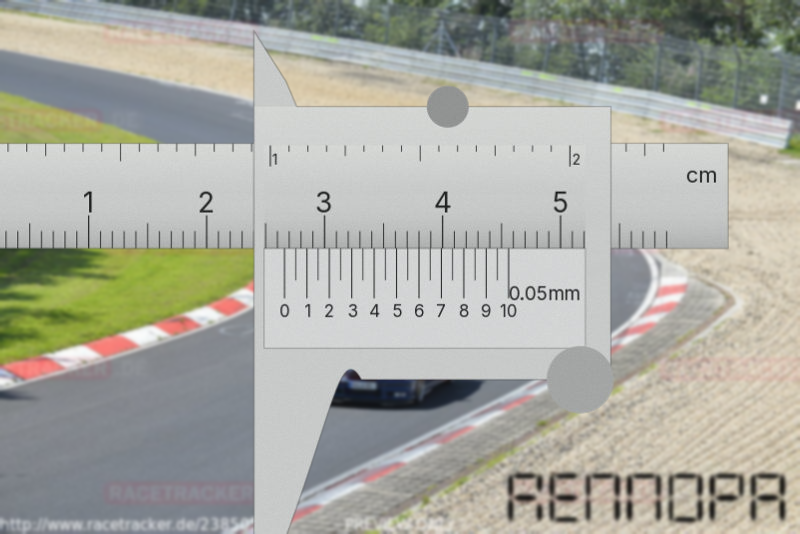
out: value=26.6 unit=mm
